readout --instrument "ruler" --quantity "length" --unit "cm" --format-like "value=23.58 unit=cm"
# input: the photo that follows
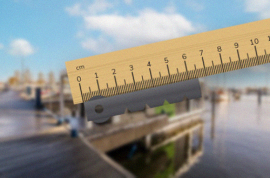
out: value=6.5 unit=cm
